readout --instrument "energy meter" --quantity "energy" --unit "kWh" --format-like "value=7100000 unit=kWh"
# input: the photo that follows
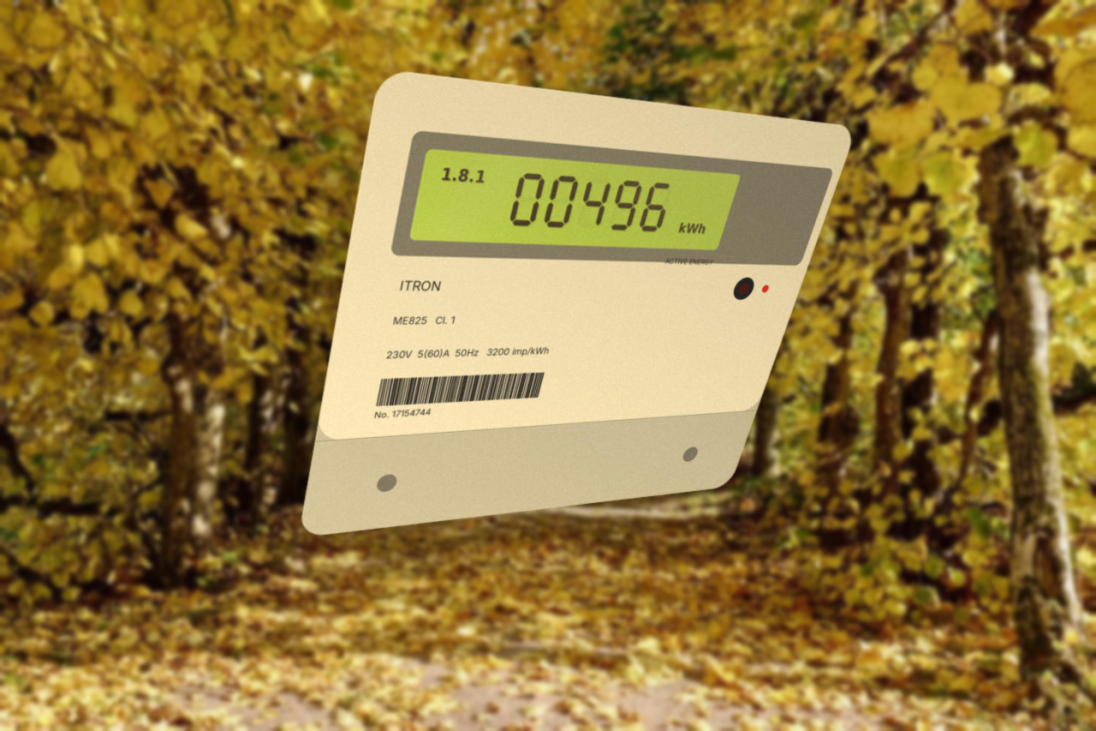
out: value=496 unit=kWh
